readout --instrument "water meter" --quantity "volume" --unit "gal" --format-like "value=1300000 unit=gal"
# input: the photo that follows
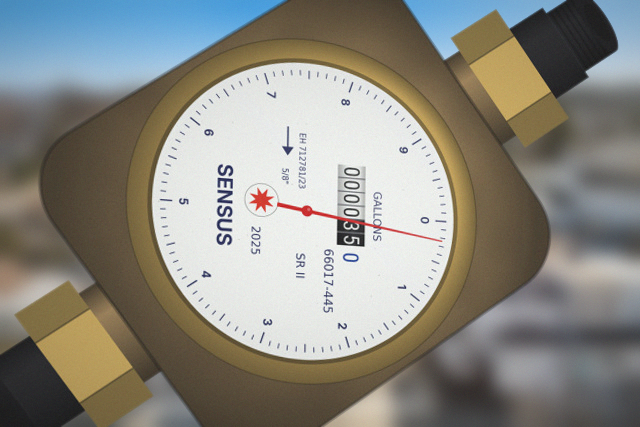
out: value=350.2 unit=gal
